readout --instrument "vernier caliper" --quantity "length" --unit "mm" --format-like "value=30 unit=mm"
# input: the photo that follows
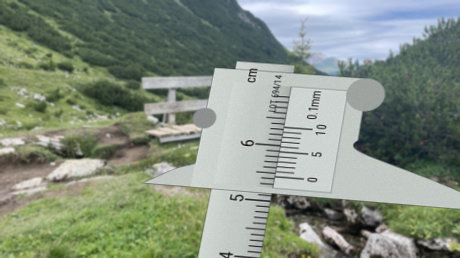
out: value=54.4 unit=mm
